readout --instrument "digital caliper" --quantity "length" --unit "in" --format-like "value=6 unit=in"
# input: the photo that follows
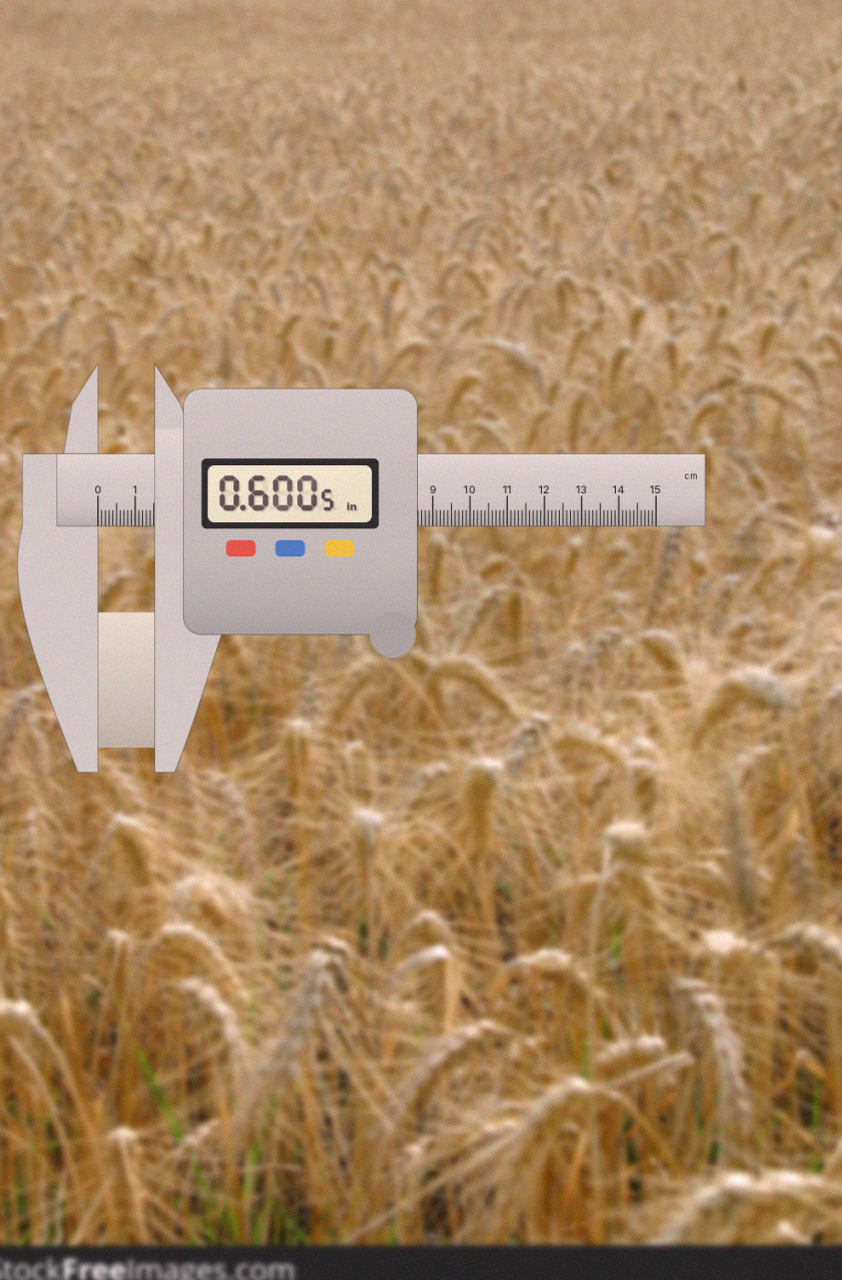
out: value=0.6005 unit=in
